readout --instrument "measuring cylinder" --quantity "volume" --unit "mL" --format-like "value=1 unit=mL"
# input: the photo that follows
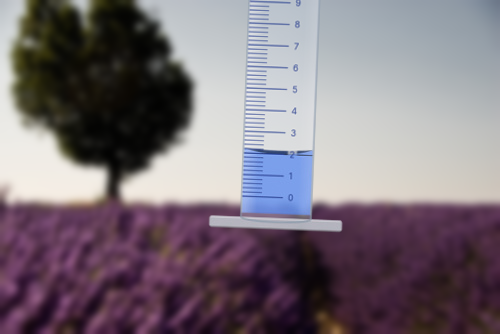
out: value=2 unit=mL
